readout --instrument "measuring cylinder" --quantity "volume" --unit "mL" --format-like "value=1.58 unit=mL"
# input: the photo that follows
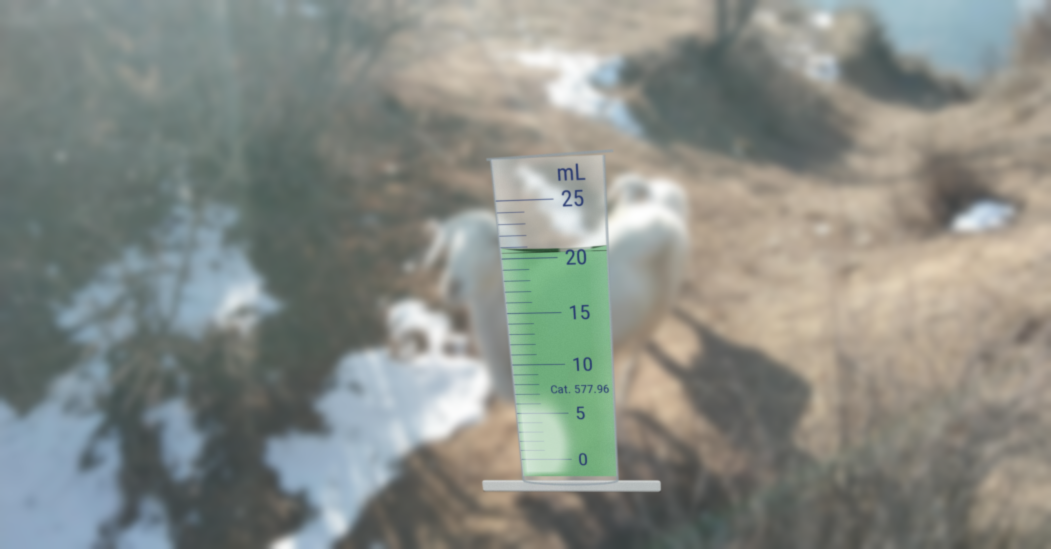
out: value=20.5 unit=mL
